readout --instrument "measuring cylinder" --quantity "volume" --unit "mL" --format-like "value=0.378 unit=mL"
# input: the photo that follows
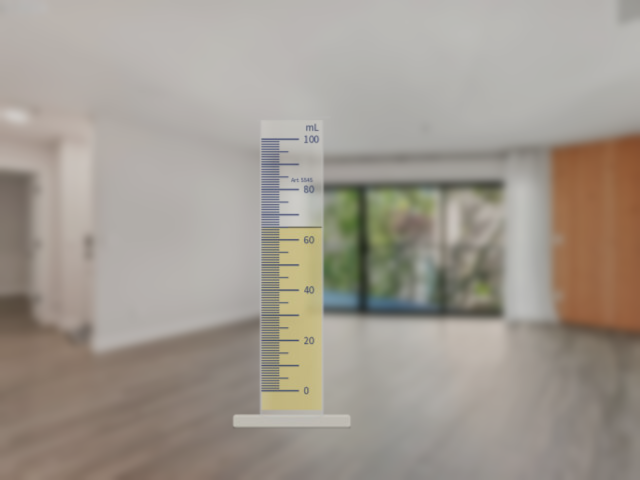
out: value=65 unit=mL
